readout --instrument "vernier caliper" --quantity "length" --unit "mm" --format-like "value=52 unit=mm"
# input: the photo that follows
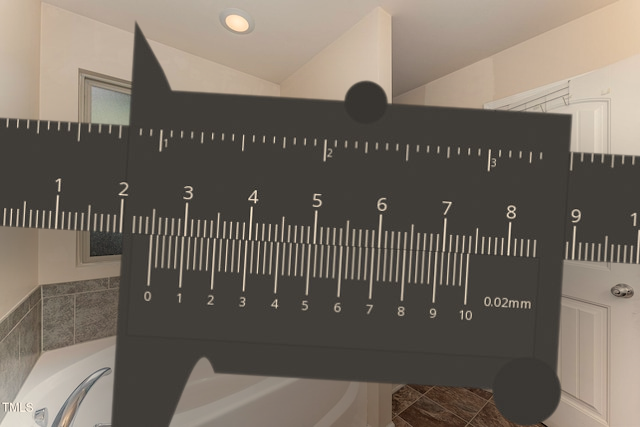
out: value=24.8 unit=mm
